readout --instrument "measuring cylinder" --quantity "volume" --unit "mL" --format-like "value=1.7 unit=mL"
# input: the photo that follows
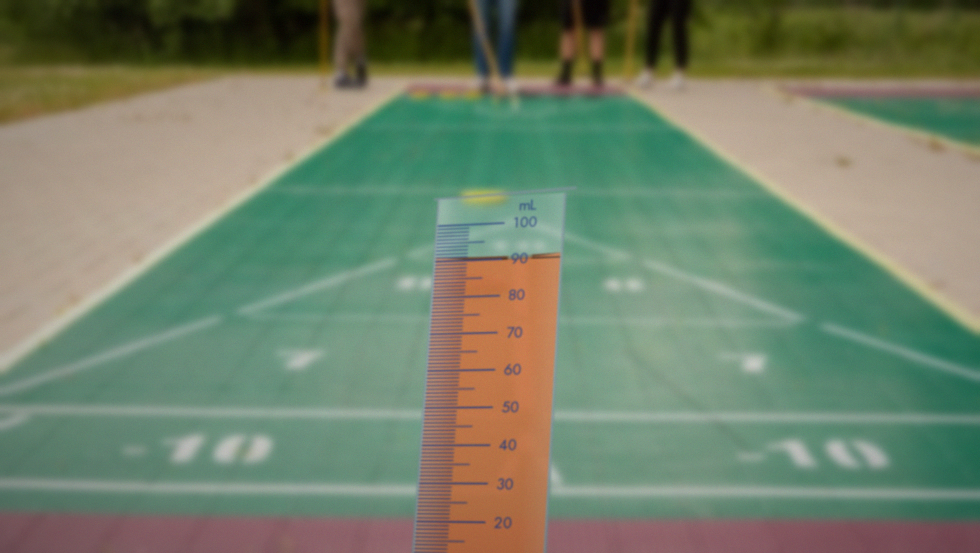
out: value=90 unit=mL
